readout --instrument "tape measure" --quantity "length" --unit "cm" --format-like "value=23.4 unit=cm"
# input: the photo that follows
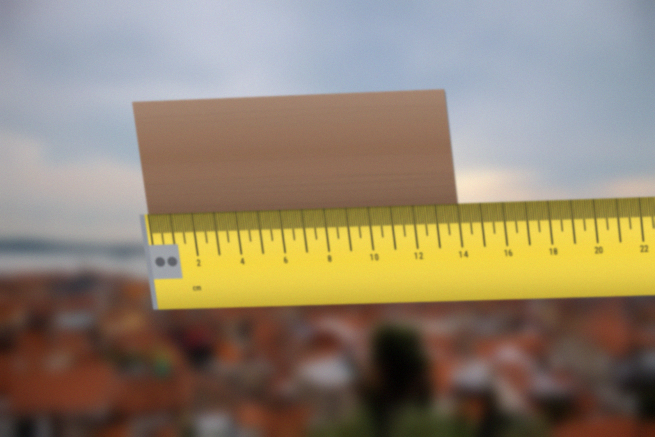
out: value=14 unit=cm
